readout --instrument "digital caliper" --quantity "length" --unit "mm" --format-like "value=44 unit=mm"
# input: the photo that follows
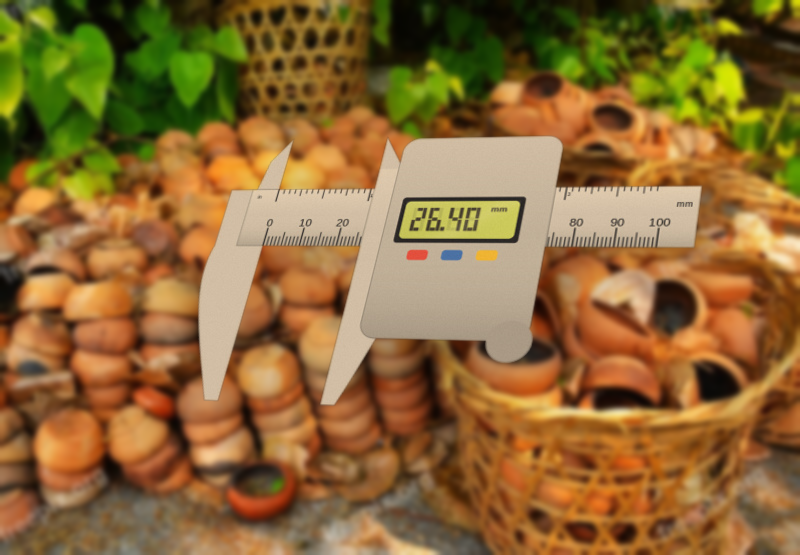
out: value=26.40 unit=mm
